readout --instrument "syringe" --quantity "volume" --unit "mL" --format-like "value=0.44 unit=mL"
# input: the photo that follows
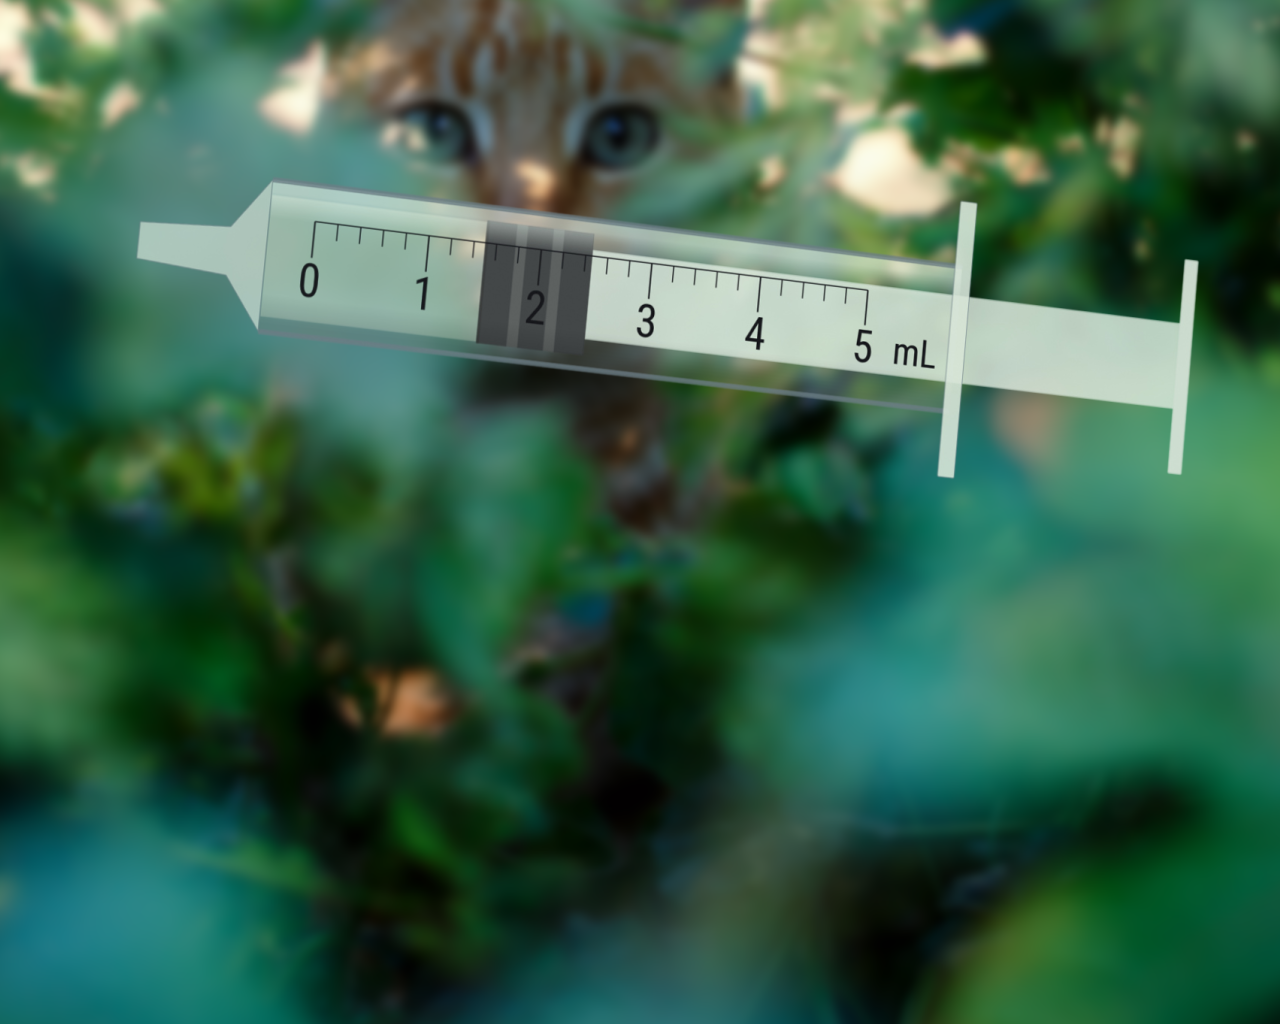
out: value=1.5 unit=mL
